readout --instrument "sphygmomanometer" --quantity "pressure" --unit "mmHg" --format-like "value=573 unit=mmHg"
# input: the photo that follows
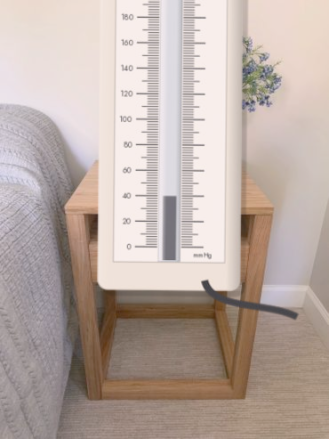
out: value=40 unit=mmHg
